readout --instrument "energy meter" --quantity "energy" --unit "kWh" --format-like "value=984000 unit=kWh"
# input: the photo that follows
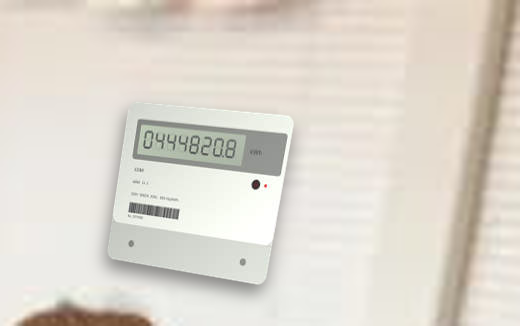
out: value=444820.8 unit=kWh
